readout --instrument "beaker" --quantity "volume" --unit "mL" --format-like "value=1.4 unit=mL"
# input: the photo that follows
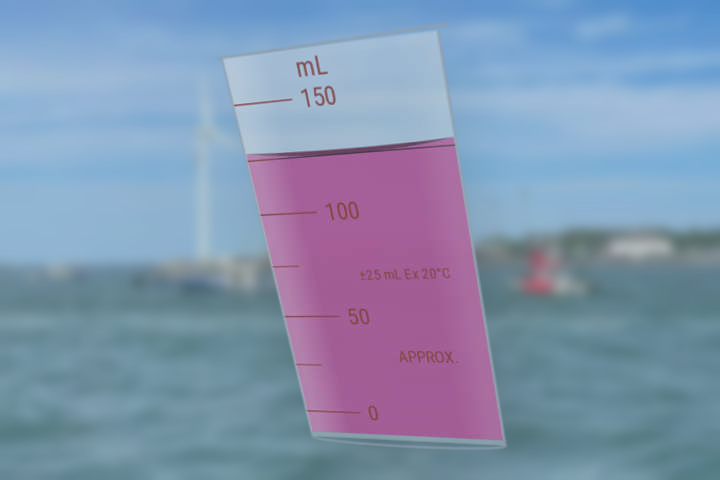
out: value=125 unit=mL
